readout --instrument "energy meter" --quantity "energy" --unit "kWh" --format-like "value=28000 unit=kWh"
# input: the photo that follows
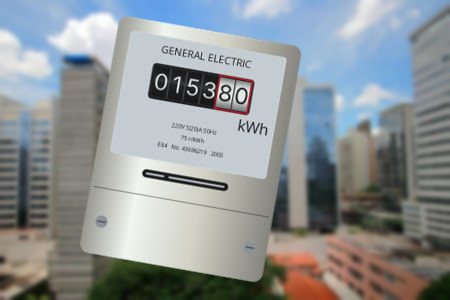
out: value=153.80 unit=kWh
